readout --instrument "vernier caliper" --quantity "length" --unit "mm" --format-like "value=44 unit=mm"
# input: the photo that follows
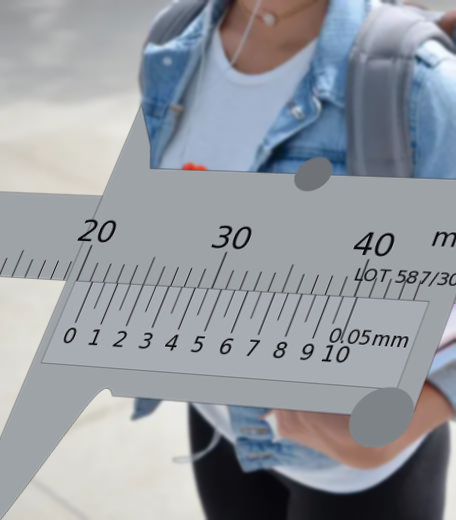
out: value=21.2 unit=mm
